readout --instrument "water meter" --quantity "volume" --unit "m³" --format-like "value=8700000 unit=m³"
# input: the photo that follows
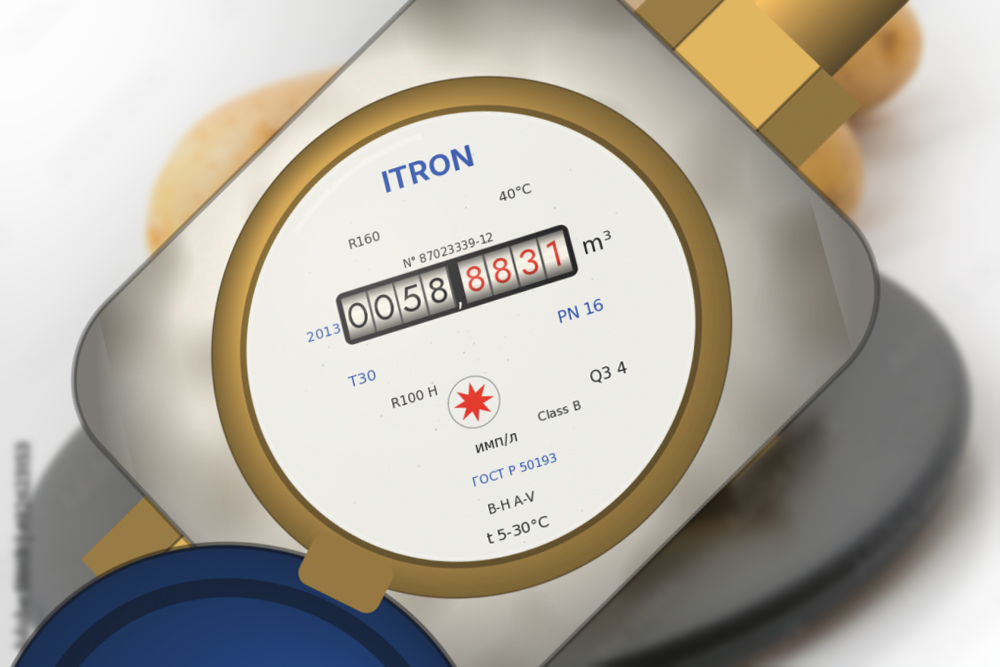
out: value=58.8831 unit=m³
